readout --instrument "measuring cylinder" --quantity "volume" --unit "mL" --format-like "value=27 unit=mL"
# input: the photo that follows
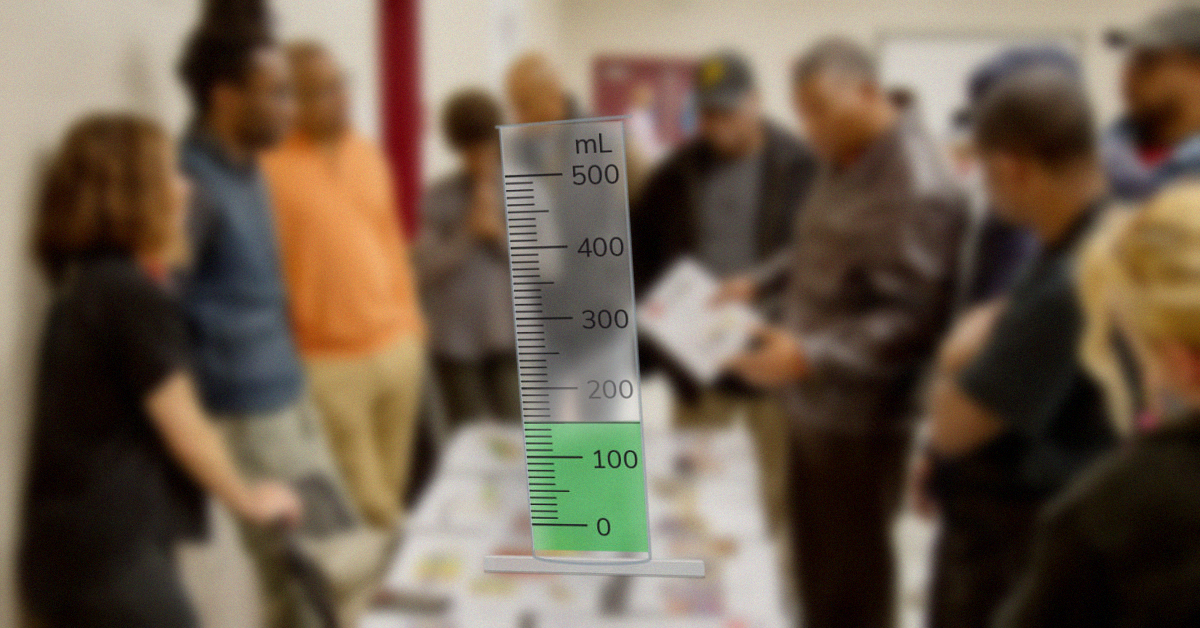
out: value=150 unit=mL
